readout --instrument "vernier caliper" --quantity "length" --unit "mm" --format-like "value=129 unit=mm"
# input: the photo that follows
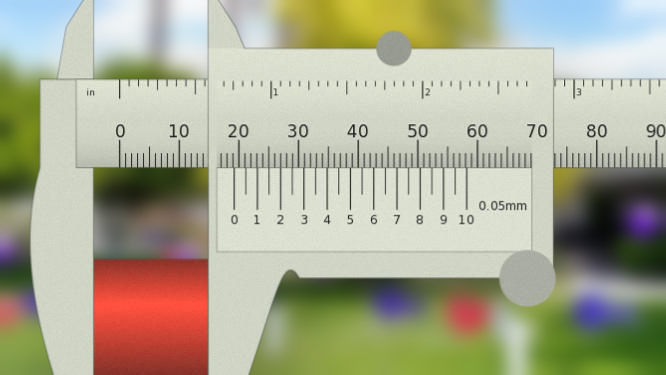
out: value=19.2 unit=mm
